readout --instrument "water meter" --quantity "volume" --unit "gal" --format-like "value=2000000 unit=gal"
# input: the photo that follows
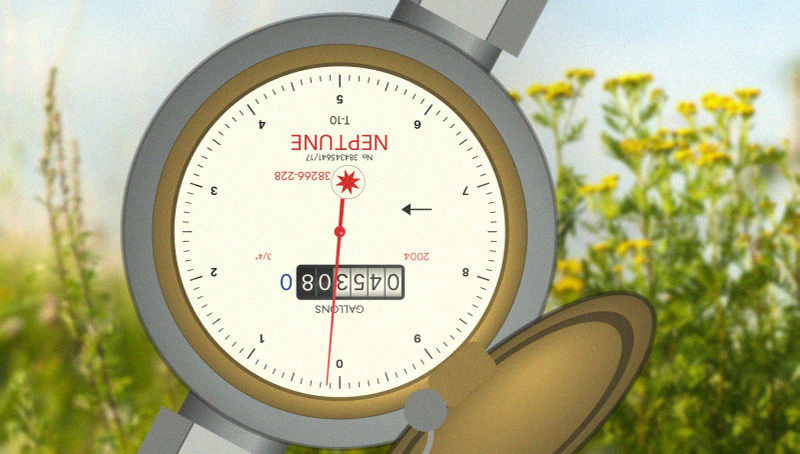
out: value=453080.1 unit=gal
